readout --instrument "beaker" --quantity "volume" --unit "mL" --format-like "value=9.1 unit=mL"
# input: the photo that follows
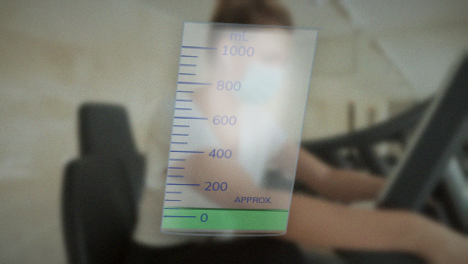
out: value=50 unit=mL
